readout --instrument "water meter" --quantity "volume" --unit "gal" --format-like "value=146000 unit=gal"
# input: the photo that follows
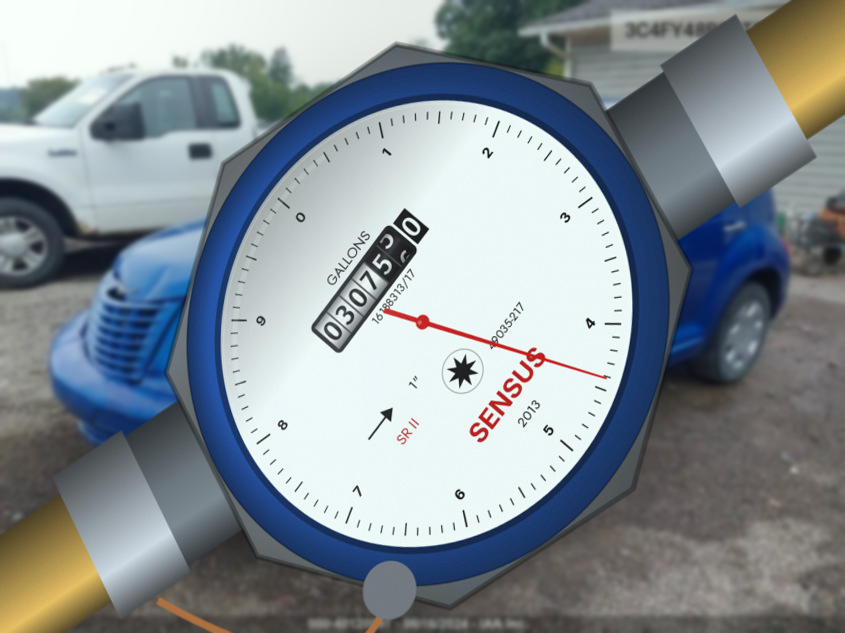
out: value=307554.4 unit=gal
